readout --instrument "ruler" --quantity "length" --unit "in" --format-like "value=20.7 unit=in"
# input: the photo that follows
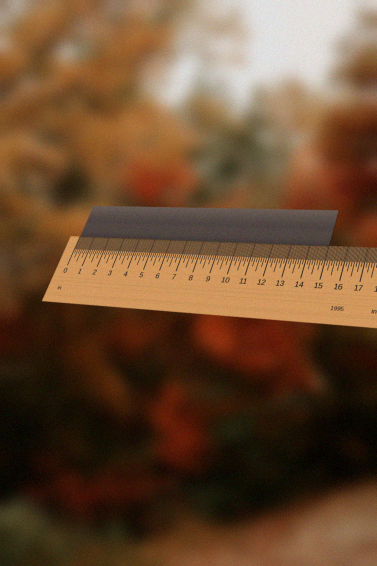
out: value=15 unit=in
